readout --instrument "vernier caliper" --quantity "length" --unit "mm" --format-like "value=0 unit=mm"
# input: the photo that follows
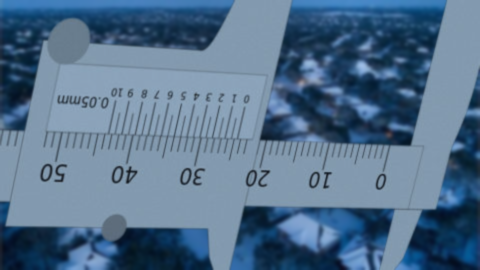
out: value=24.5 unit=mm
